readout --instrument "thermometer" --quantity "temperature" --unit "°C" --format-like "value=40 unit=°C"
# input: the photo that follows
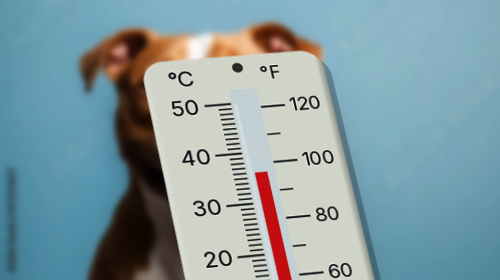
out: value=36 unit=°C
